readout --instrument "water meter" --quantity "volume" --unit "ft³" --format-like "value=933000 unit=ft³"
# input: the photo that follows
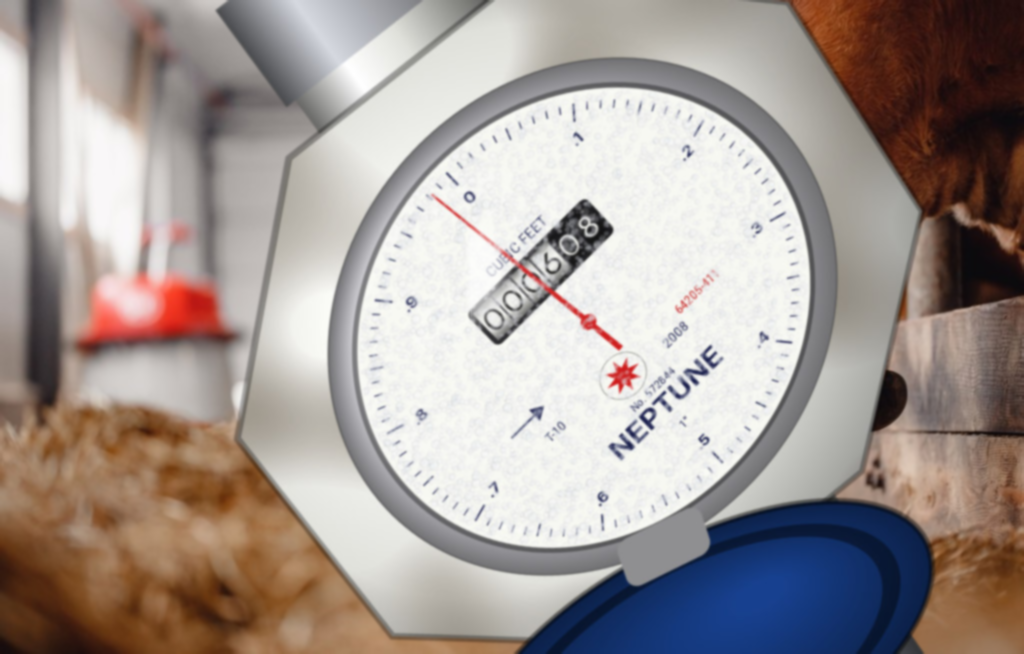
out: value=607.98 unit=ft³
